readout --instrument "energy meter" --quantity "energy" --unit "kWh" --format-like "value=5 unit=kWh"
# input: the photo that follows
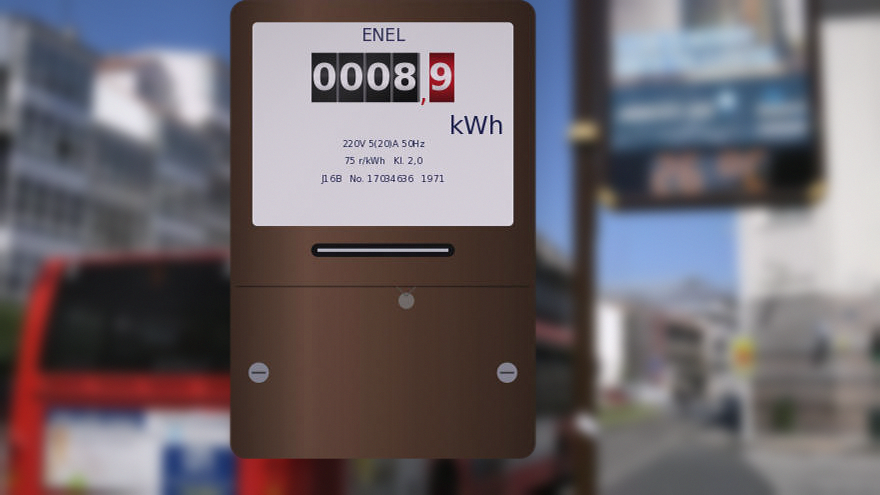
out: value=8.9 unit=kWh
